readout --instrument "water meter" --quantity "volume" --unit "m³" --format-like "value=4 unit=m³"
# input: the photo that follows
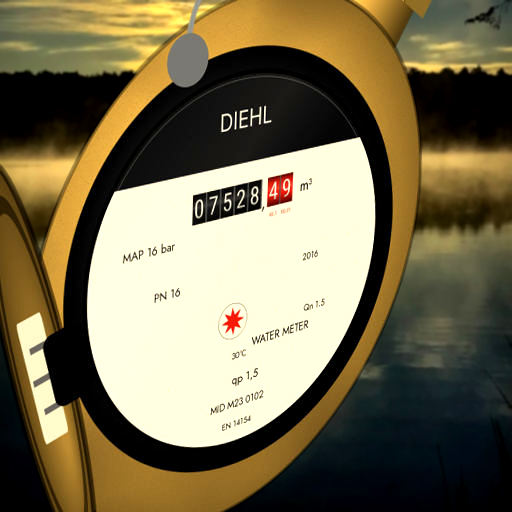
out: value=7528.49 unit=m³
